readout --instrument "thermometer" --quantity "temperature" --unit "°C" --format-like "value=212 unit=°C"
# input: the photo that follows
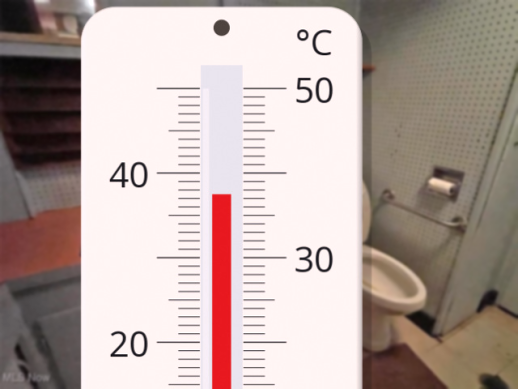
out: value=37.5 unit=°C
